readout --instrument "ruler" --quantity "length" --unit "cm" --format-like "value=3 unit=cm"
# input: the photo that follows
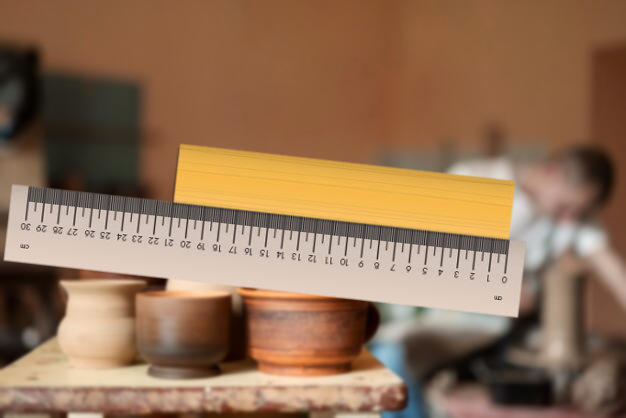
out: value=21 unit=cm
